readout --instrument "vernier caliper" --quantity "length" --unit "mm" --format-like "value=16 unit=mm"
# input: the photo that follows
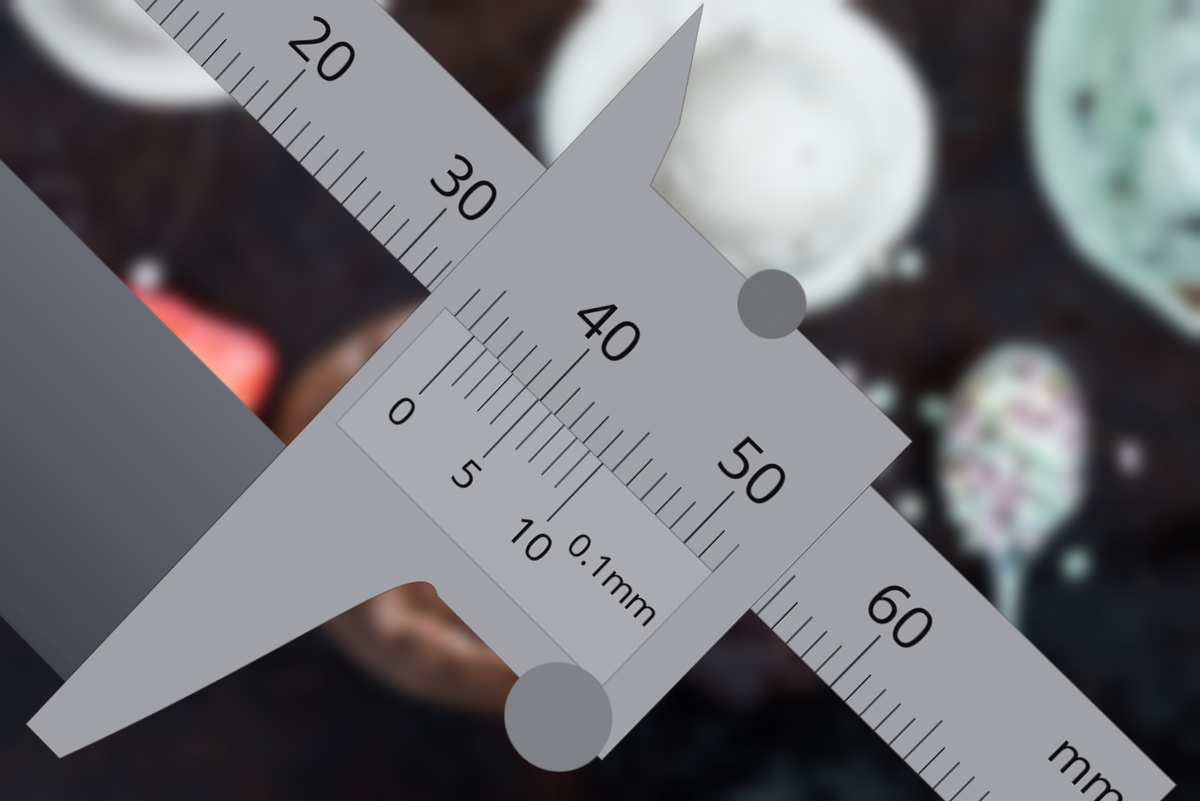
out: value=35.4 unit=mm
